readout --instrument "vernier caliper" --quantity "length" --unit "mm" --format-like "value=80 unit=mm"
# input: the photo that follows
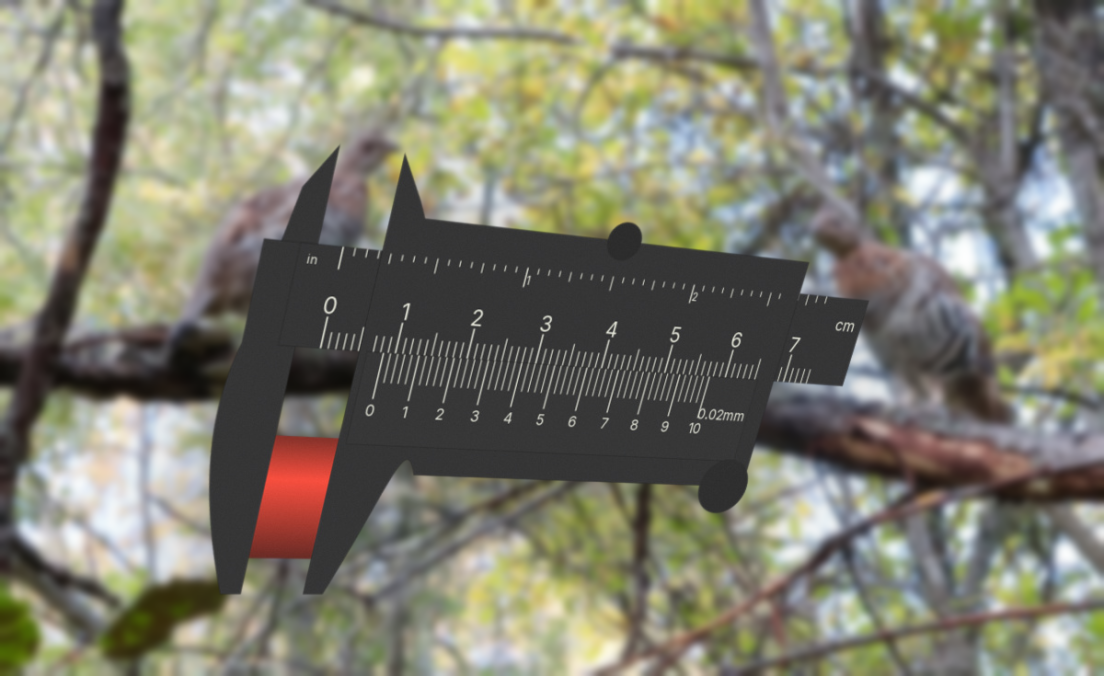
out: value=8.4 unit=mm
